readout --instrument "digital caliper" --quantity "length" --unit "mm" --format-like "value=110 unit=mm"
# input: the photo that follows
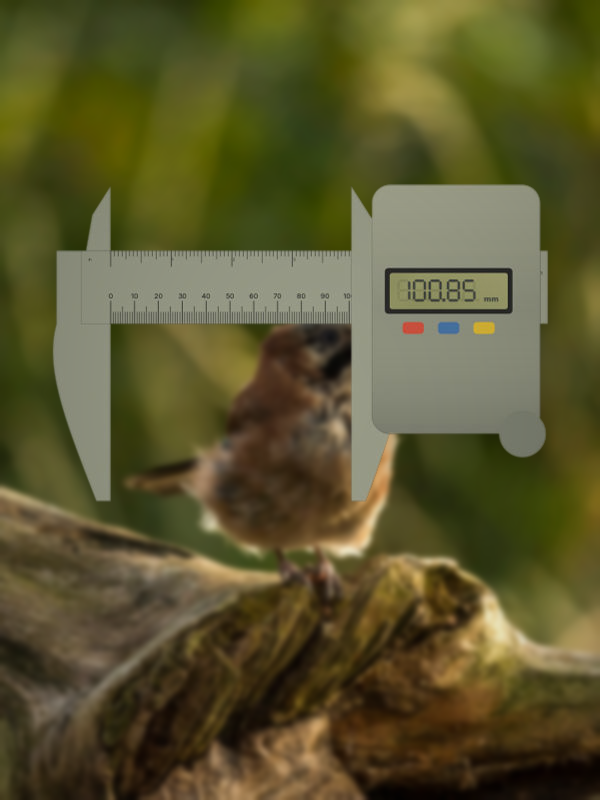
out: value=100.85 unit=mm
